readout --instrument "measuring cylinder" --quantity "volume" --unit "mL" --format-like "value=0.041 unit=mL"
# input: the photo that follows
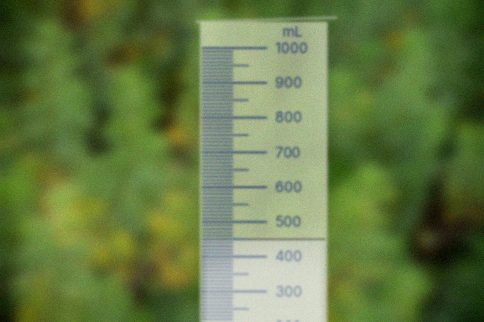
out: value=450 unit=mL
